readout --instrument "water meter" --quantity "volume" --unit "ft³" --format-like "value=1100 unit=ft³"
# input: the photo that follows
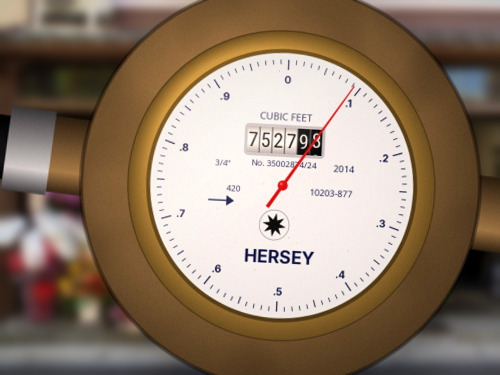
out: value=752798.09 unit=ft³
